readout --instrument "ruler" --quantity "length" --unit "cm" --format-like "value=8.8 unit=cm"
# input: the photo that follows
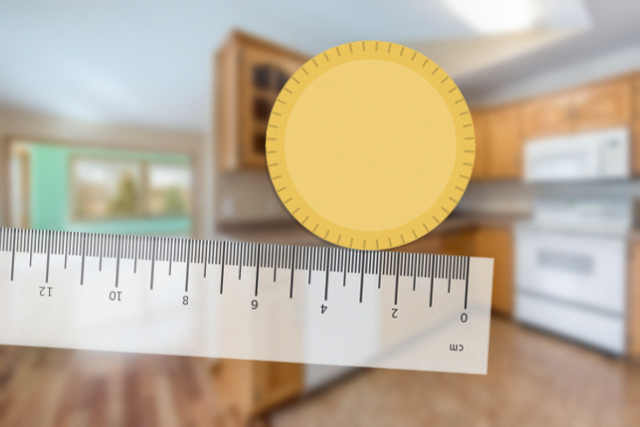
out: value=6 unit=cm
